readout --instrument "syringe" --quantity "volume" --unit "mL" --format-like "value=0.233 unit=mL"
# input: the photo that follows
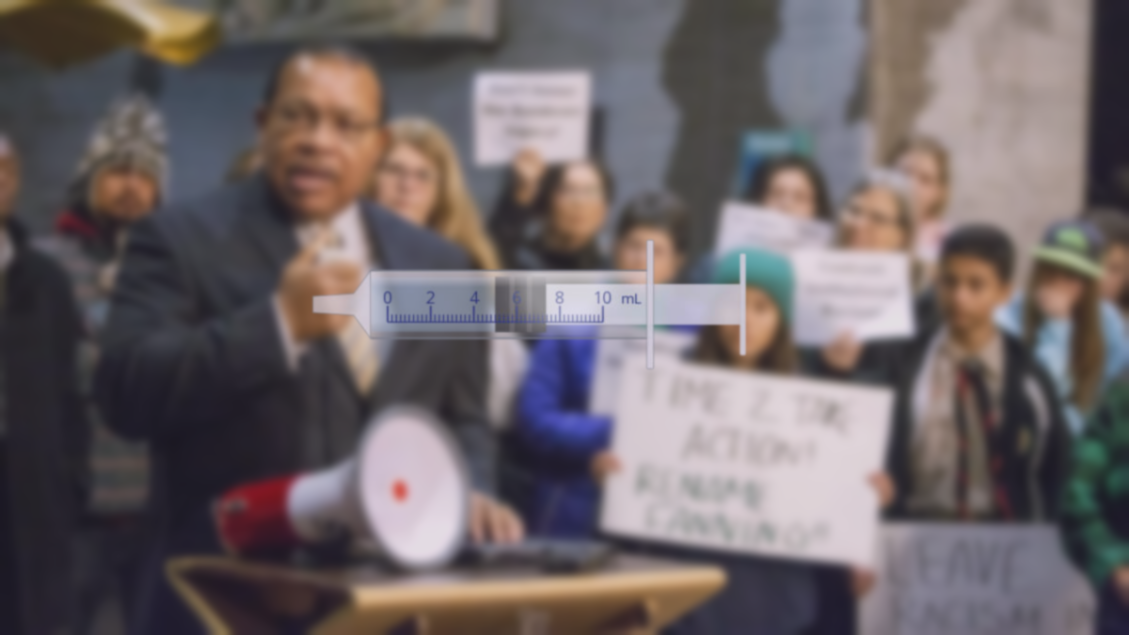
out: value=5 unit=mL
